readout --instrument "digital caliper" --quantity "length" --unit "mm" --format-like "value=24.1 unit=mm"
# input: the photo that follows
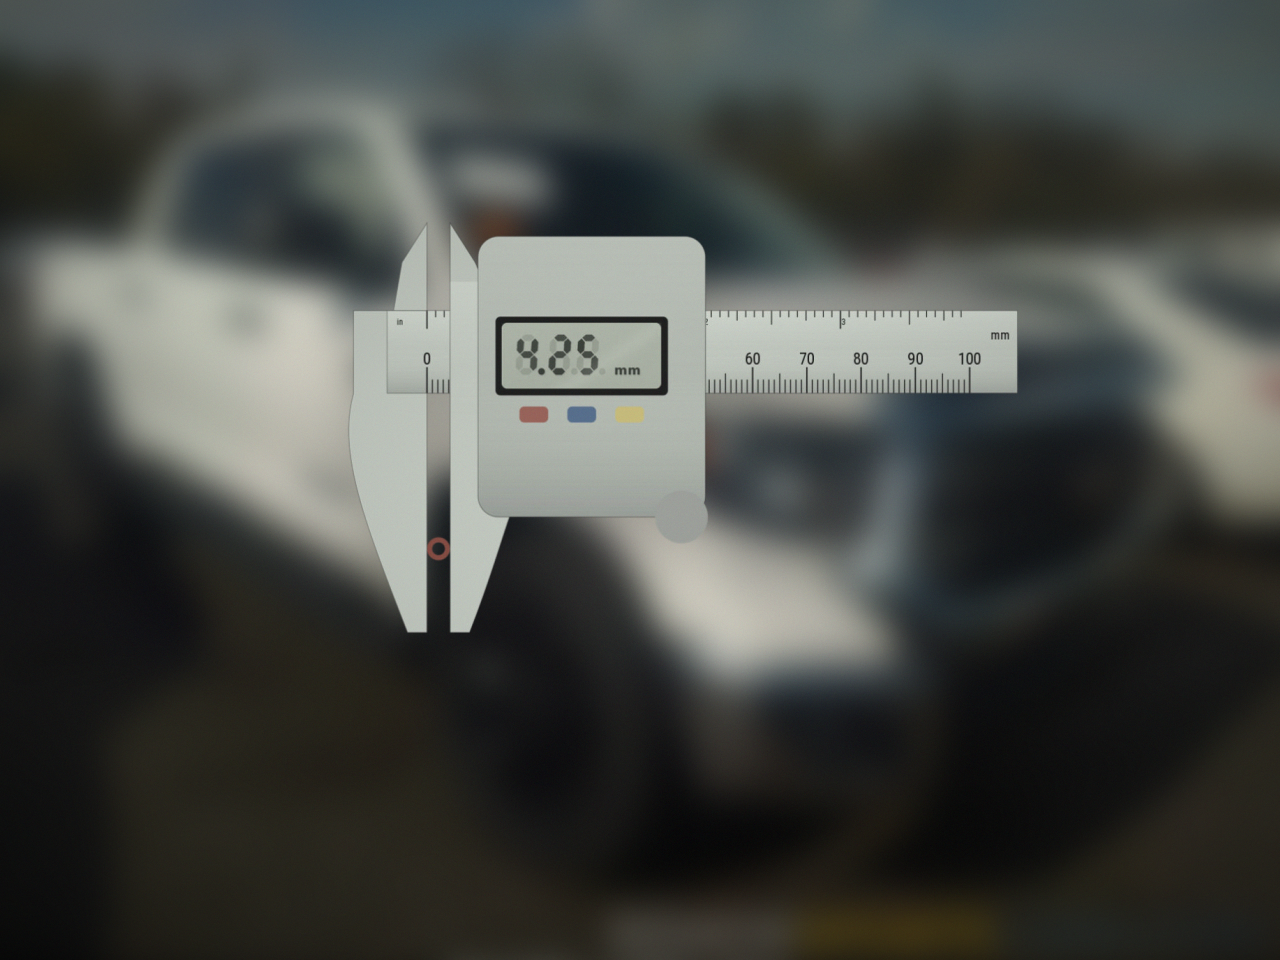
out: value=4.25 unit=mm
